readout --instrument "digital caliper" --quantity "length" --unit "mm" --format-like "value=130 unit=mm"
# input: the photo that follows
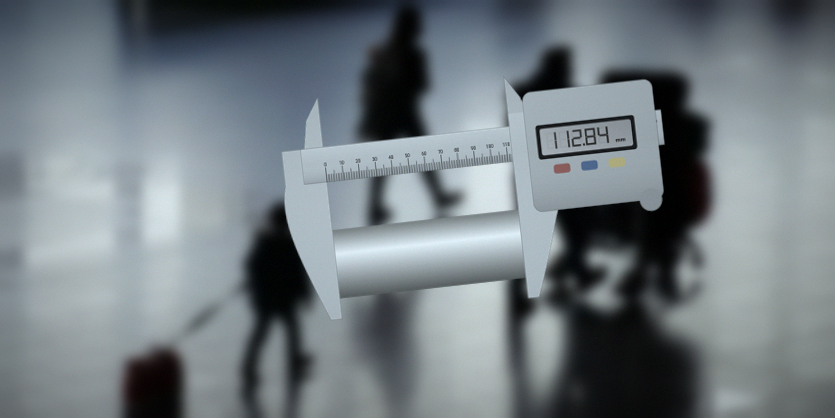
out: value=112.84 unit=mm
